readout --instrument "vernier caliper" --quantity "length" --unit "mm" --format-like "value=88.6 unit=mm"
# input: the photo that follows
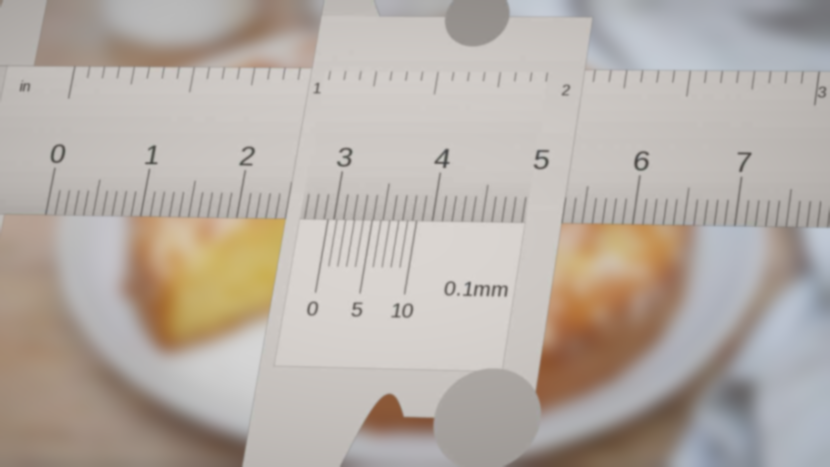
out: value=29.4 unit=mm
